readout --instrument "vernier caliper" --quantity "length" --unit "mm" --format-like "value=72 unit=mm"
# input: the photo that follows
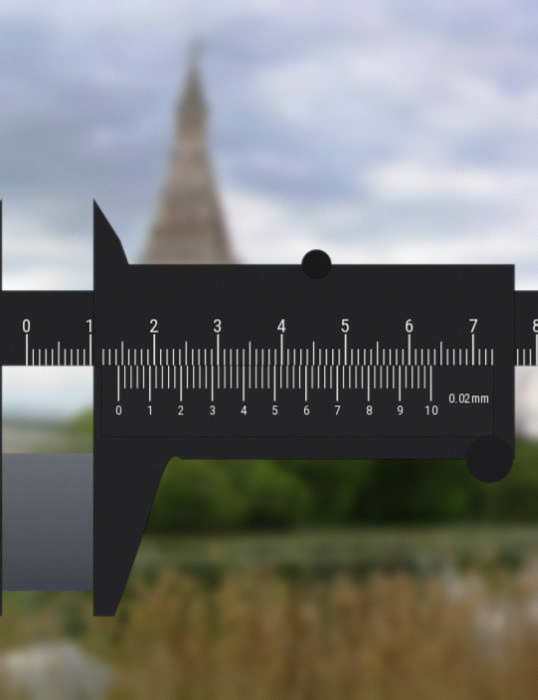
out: value=14.4 unit=mm
